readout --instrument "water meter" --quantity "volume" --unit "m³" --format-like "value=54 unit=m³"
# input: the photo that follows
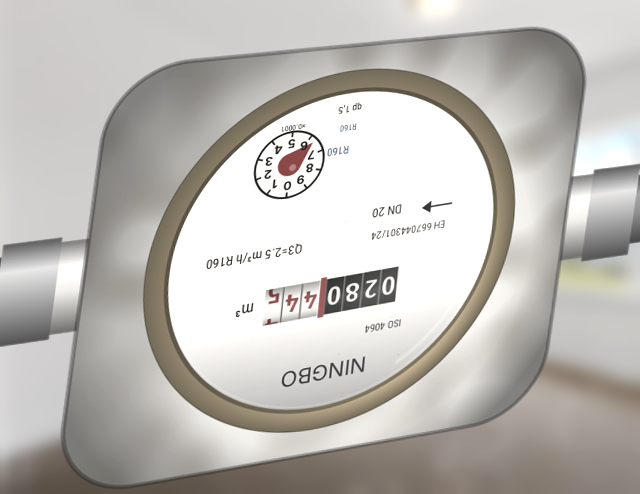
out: value=280.4446 unit=m³
